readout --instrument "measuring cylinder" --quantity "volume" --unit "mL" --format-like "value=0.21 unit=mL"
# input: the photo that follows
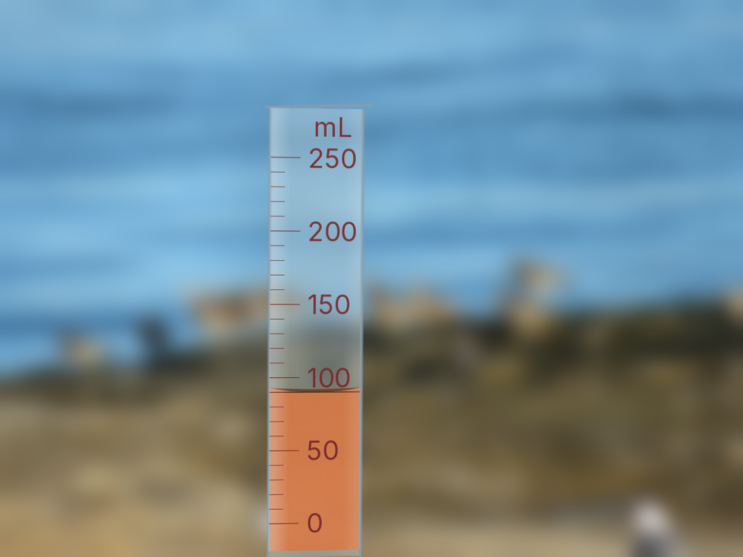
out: value=90 unit=mL
